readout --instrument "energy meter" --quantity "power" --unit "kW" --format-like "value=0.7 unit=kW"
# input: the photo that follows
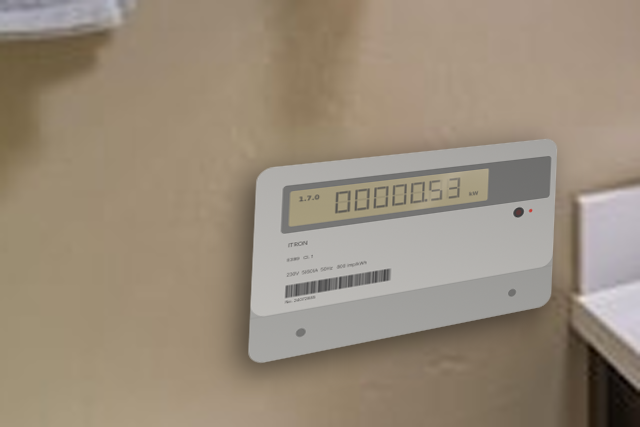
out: value=0.53 unit=kW
